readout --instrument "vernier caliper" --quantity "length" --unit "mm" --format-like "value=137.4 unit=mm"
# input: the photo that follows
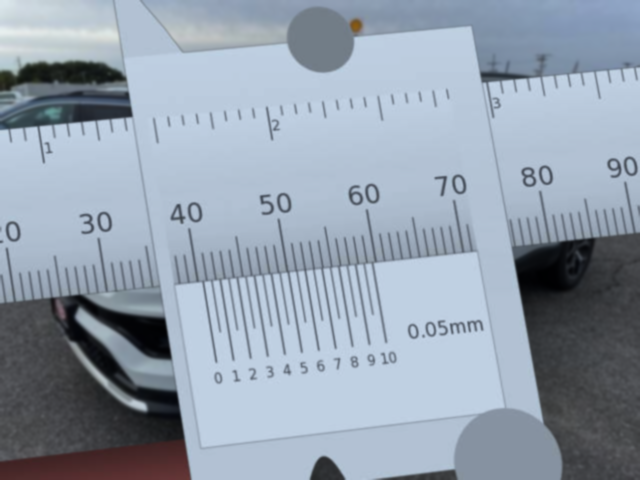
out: value=40.6 unit=mm
